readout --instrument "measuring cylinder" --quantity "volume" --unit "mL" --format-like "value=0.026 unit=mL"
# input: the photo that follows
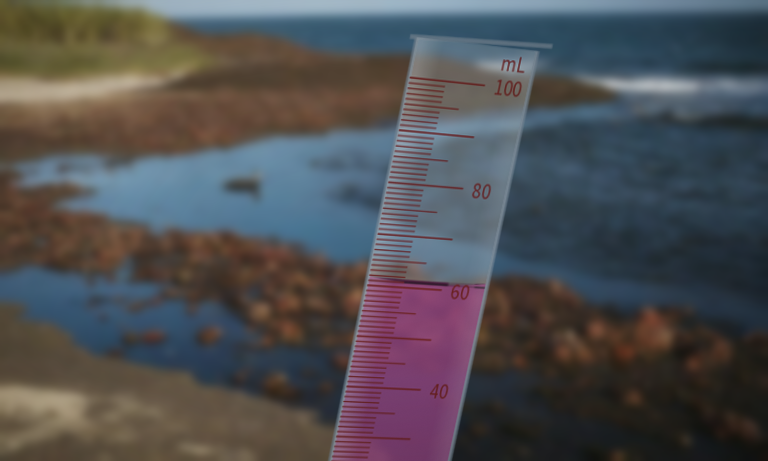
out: value=61 unit=mL
